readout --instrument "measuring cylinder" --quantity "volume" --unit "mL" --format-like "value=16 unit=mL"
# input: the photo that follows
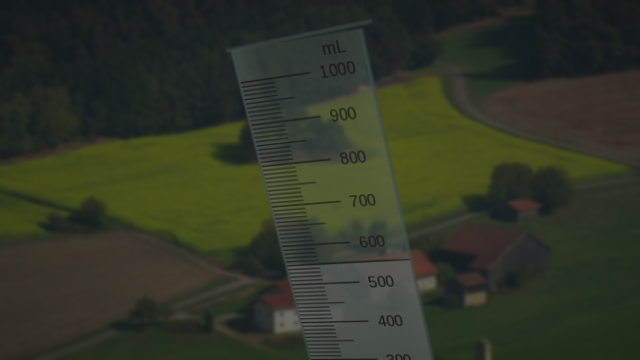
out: value=550 unit=mL
